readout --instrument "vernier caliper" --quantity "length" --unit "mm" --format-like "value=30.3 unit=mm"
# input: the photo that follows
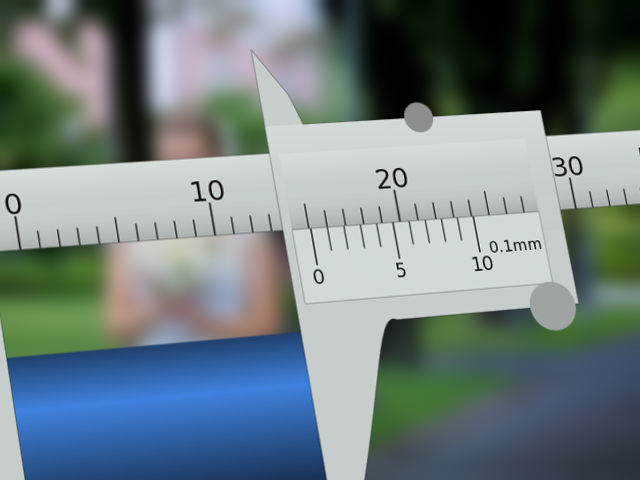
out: value=15.1 unit=mm
